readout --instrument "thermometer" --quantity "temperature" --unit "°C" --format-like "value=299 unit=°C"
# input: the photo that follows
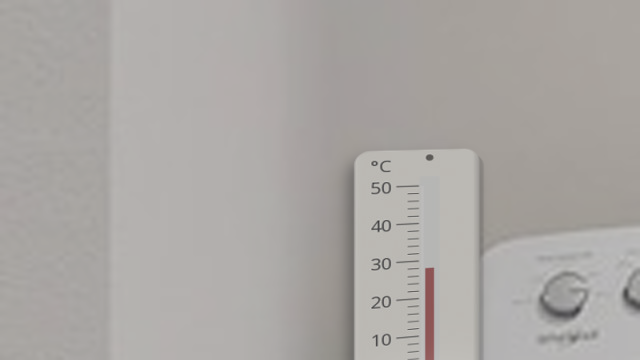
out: value=28 unit=°C
